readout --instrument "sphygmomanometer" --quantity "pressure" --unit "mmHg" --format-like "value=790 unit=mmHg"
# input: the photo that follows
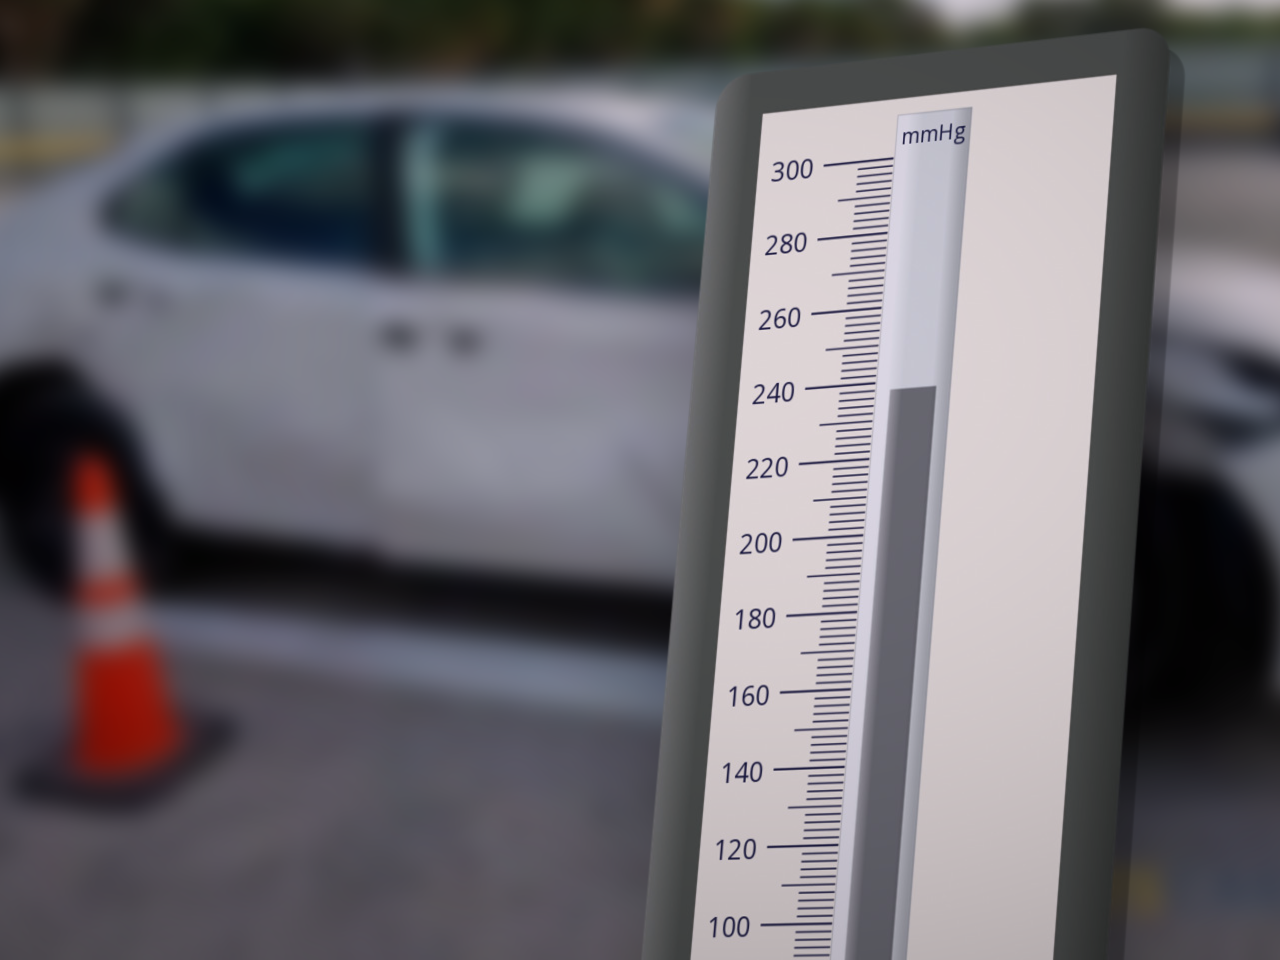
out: value=238 unit=mmHg
